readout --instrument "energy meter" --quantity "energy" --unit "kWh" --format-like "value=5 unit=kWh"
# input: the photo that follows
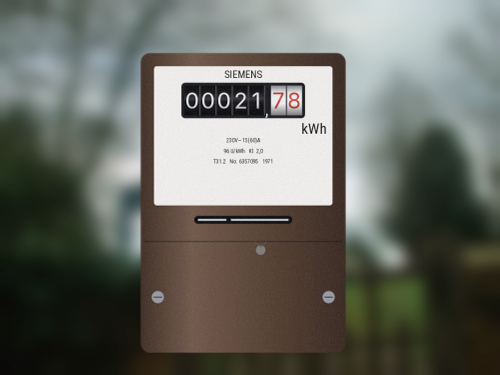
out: value=21.78 unit=kWh
